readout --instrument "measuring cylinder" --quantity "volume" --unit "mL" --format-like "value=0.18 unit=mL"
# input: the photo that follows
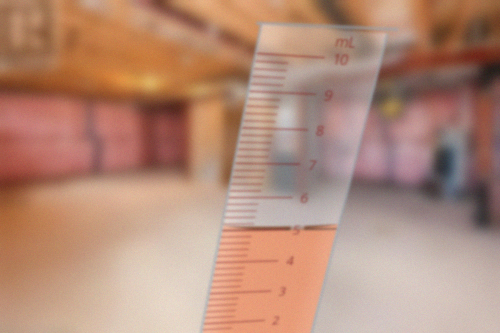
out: value=5 unit=mL
